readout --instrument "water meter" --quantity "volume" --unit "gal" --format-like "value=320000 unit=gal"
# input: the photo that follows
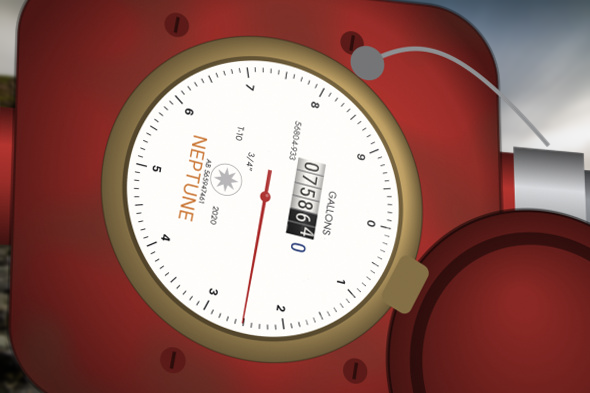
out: value=758642.5 unit=gal
